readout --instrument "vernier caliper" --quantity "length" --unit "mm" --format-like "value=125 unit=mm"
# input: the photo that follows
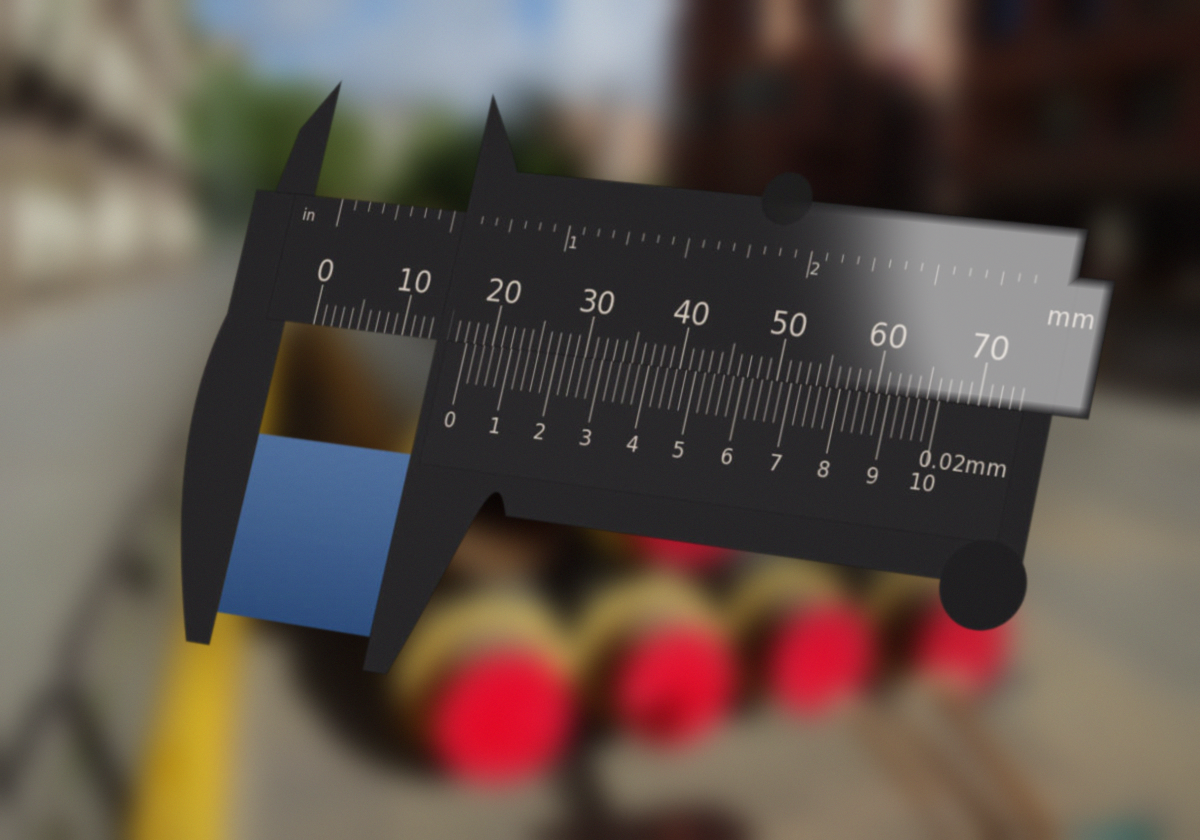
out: value=17.2 unit=mm
